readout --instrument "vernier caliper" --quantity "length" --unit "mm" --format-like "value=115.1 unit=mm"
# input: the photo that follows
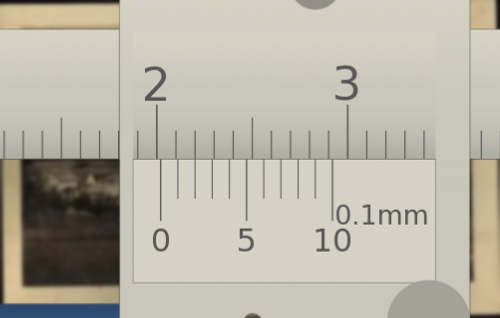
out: value=20.2 unit=mm
